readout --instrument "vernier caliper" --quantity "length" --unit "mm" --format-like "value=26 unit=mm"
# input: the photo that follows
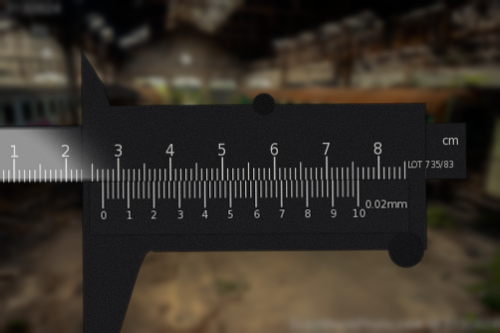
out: value=27.0 unit=mm
